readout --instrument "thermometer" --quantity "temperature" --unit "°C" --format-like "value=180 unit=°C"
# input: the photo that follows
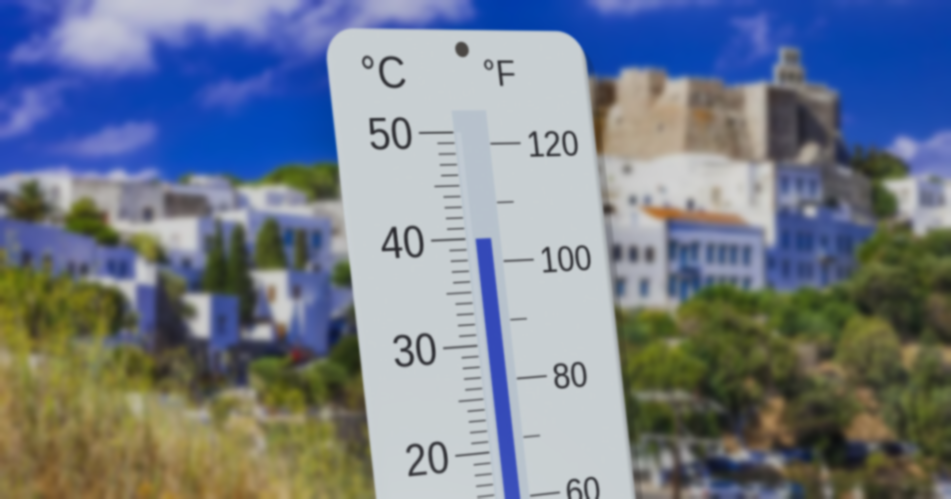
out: value=40 unit=°C
